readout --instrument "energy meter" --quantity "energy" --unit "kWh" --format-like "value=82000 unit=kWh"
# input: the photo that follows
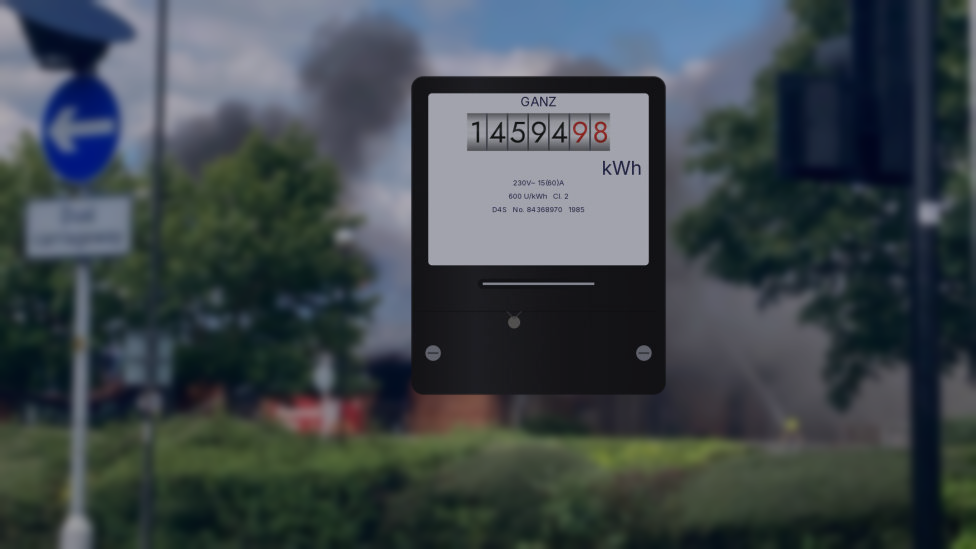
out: value=14594.98 unit=kWh
